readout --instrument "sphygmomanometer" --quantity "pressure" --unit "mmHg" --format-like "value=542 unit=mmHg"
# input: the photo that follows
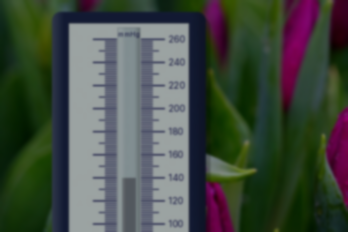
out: value=140 unit=mmHg
